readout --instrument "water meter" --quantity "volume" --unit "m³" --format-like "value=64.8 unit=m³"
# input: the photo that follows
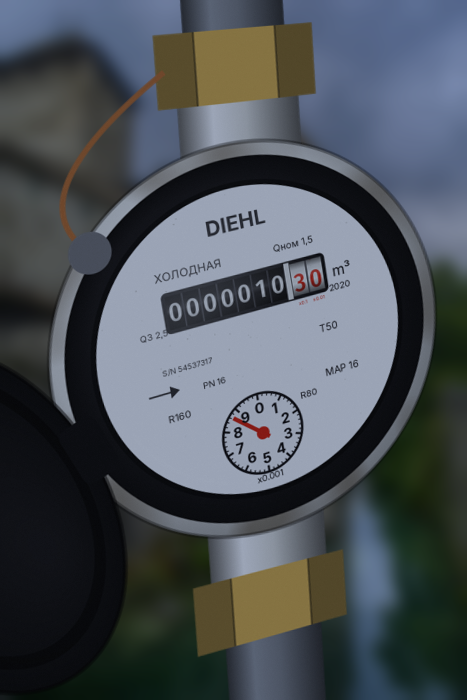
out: value=10.298 unit=m³
